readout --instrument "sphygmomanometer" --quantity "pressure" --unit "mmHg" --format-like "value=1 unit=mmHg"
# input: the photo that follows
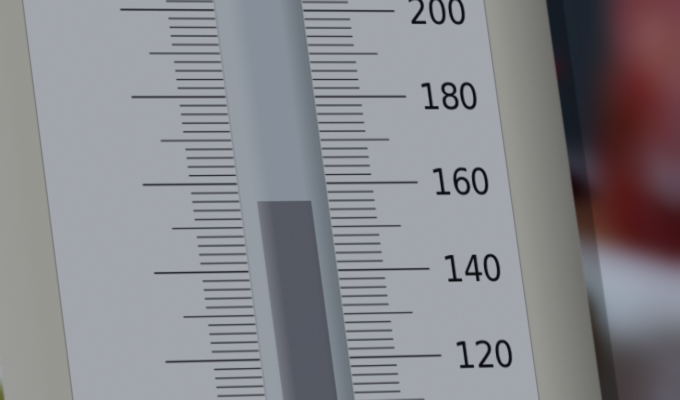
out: value=156 unit=mmHg
